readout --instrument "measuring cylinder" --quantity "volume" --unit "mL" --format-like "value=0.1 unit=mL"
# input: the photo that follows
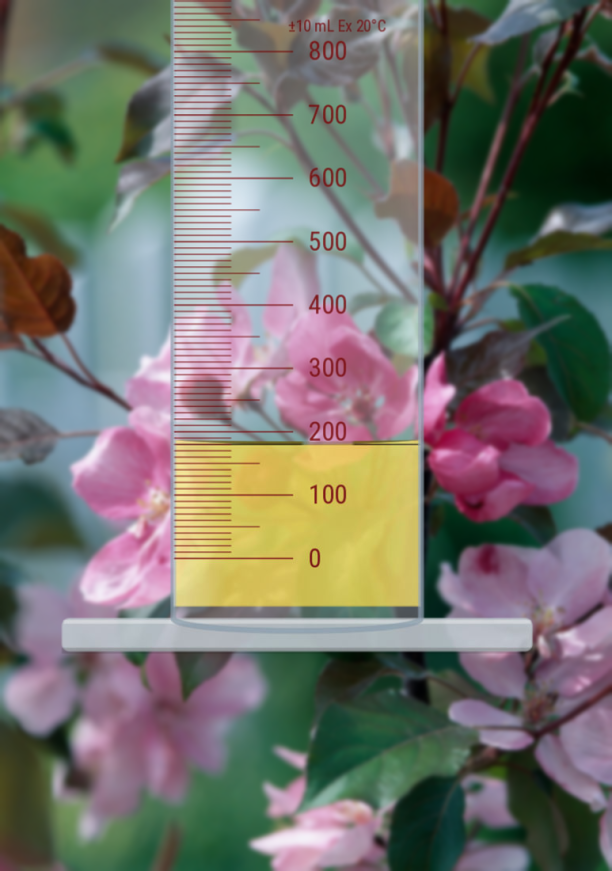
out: value=180 unit=mL
